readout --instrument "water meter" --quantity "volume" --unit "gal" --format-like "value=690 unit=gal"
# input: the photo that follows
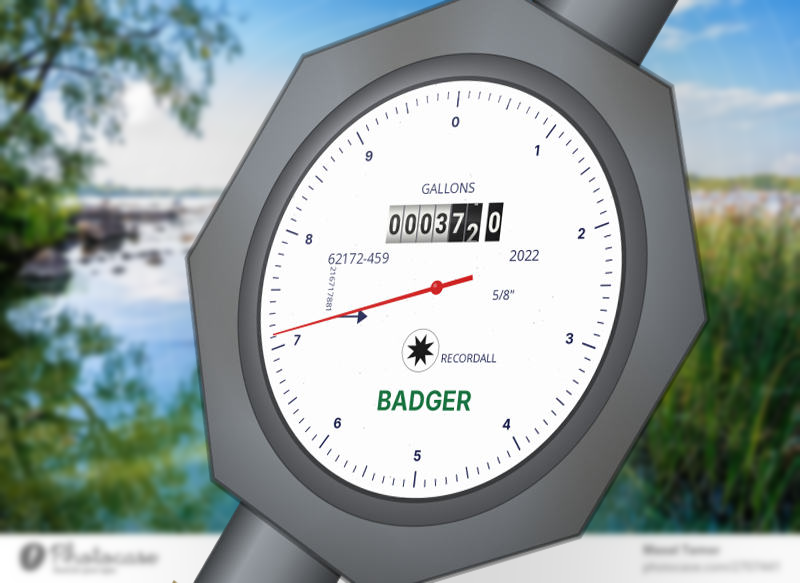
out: value=3717.1 unit=gal
